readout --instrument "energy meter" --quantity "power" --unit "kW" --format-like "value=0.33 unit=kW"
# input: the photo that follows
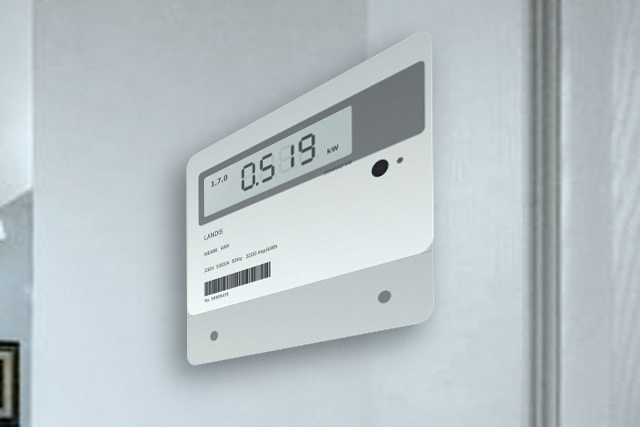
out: value=0.519 unit=kW
